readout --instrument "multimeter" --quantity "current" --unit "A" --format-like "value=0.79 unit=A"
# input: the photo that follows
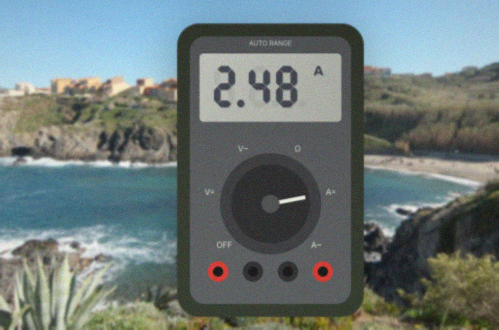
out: value=2.48 unit=A
